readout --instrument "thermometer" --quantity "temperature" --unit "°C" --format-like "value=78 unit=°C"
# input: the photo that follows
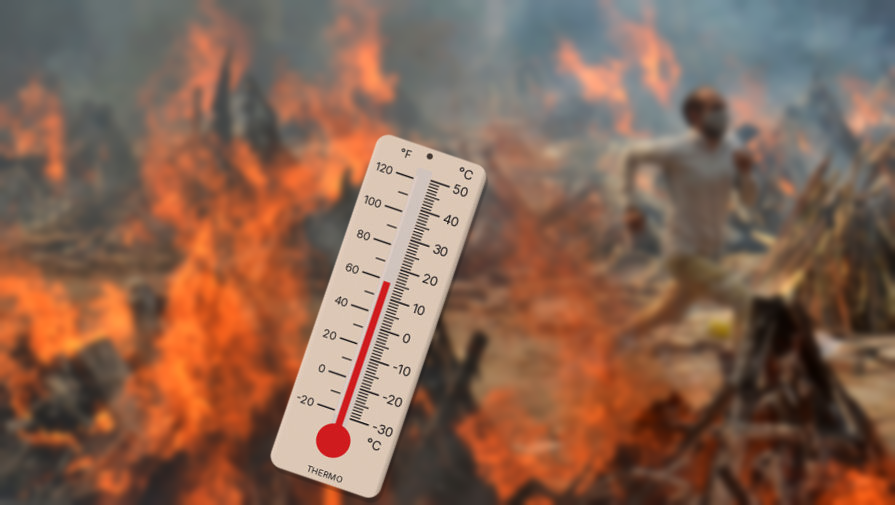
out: value=15 unit=°C
